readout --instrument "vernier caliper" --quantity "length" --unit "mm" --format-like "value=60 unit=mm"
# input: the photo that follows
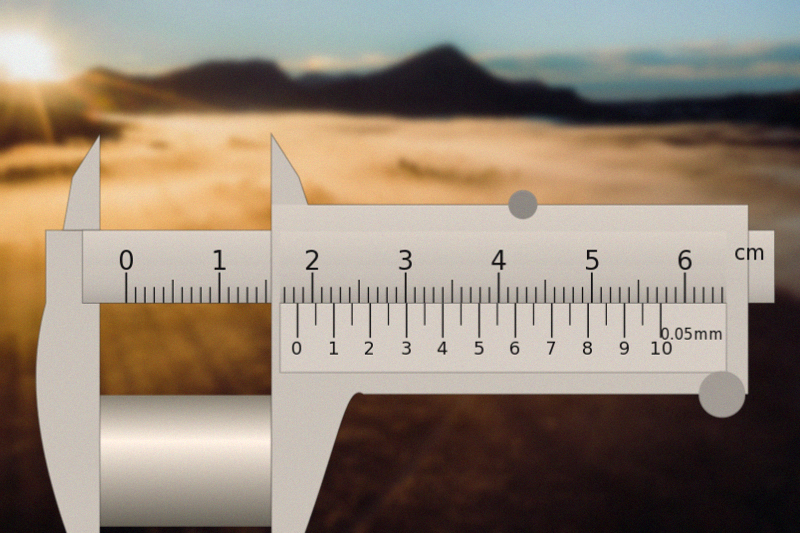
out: value=18.4 unit=mm
